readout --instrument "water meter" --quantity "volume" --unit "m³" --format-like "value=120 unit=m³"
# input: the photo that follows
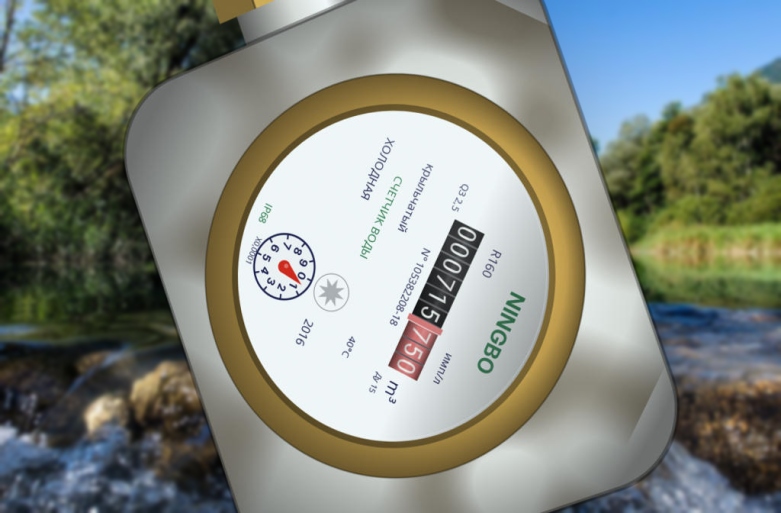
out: value=715.7500 unit=m³
